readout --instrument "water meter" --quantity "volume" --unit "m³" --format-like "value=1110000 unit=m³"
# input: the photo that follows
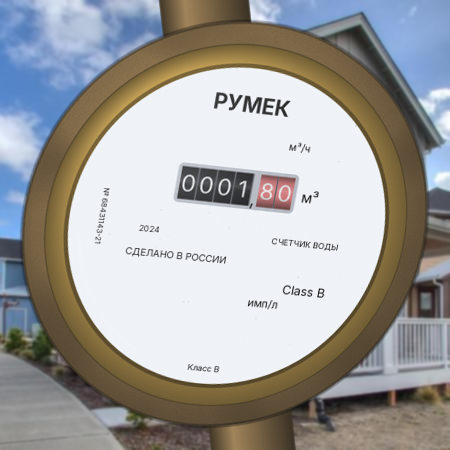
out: value=1.80 unit=m³
